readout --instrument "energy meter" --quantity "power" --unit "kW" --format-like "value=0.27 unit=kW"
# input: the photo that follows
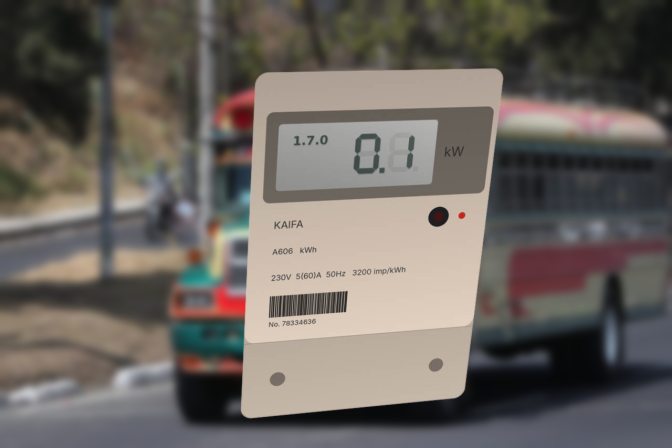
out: value=0.1 unit=kW
